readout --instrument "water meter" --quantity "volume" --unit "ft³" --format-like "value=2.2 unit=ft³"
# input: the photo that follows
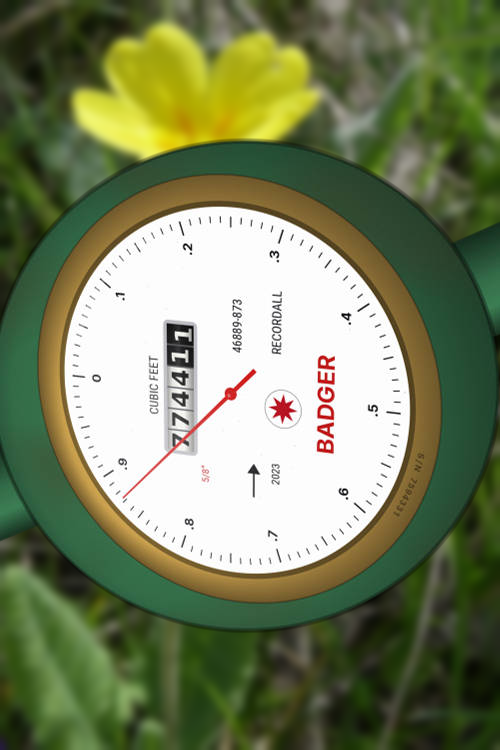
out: value=774410.87 unit=ft³
